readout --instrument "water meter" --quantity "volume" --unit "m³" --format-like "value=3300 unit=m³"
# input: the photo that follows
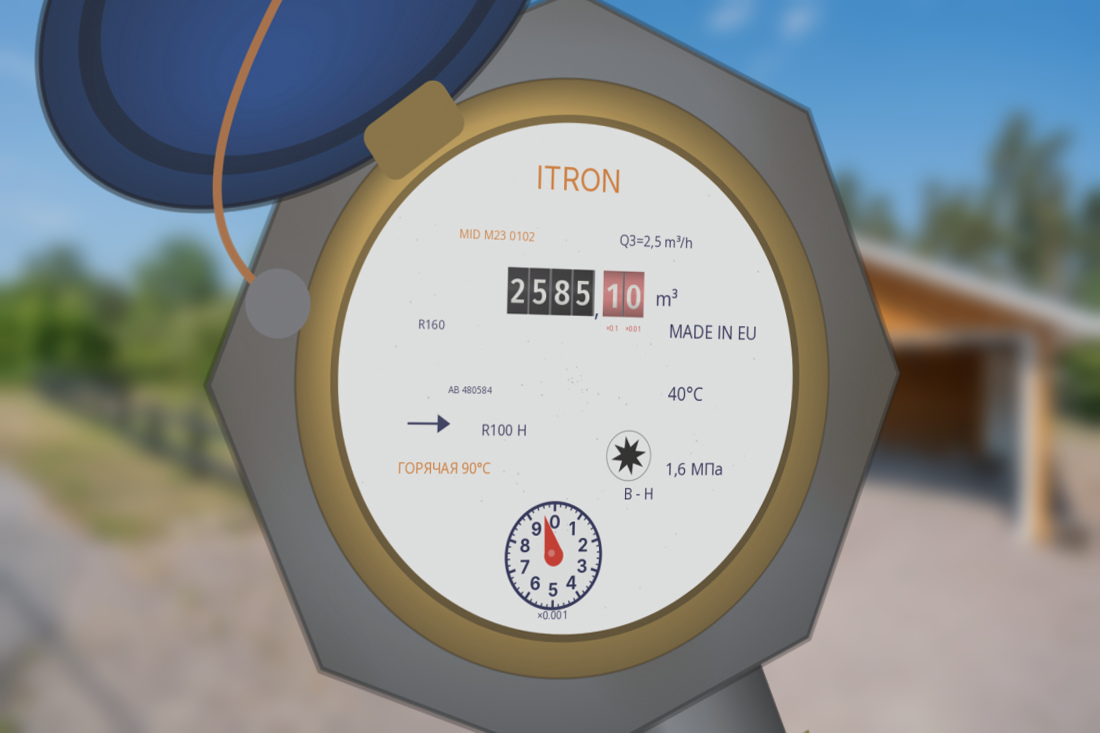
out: value=2585.099 unit=m³
